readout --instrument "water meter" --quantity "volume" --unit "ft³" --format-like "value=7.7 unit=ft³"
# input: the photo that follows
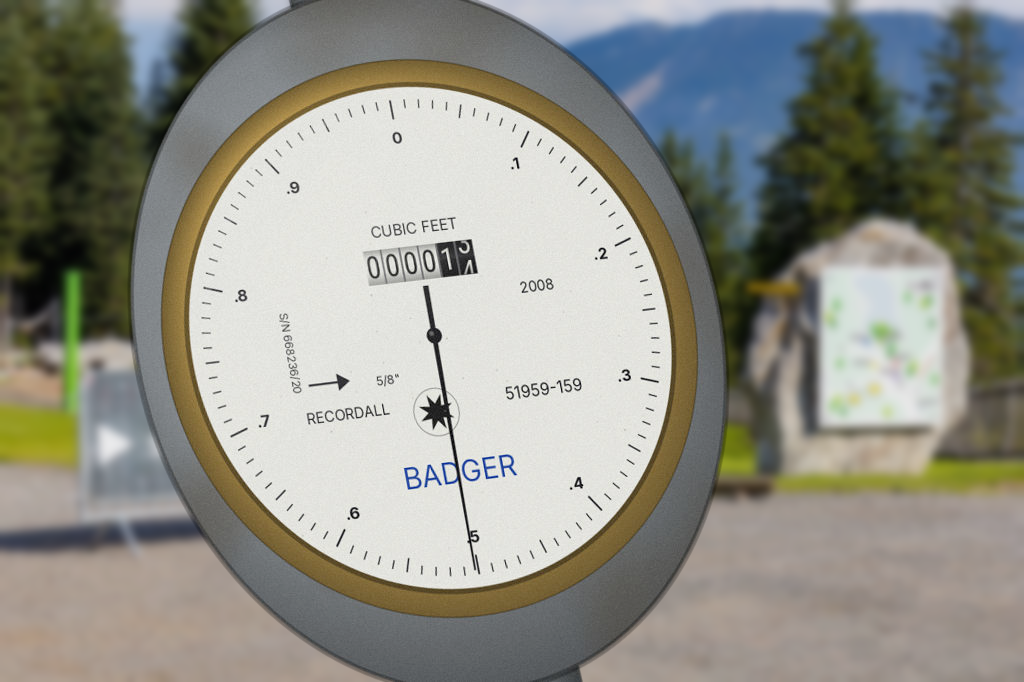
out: value=13.50 unit=ft³
